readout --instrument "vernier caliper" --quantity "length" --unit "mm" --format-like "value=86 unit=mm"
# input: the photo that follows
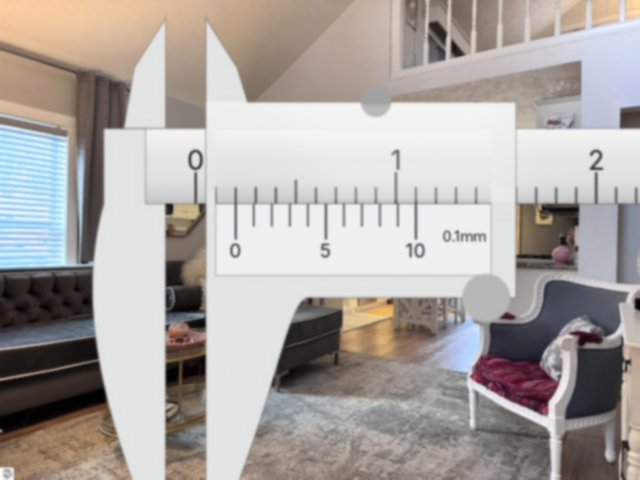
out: value=2.0 unit=mm
